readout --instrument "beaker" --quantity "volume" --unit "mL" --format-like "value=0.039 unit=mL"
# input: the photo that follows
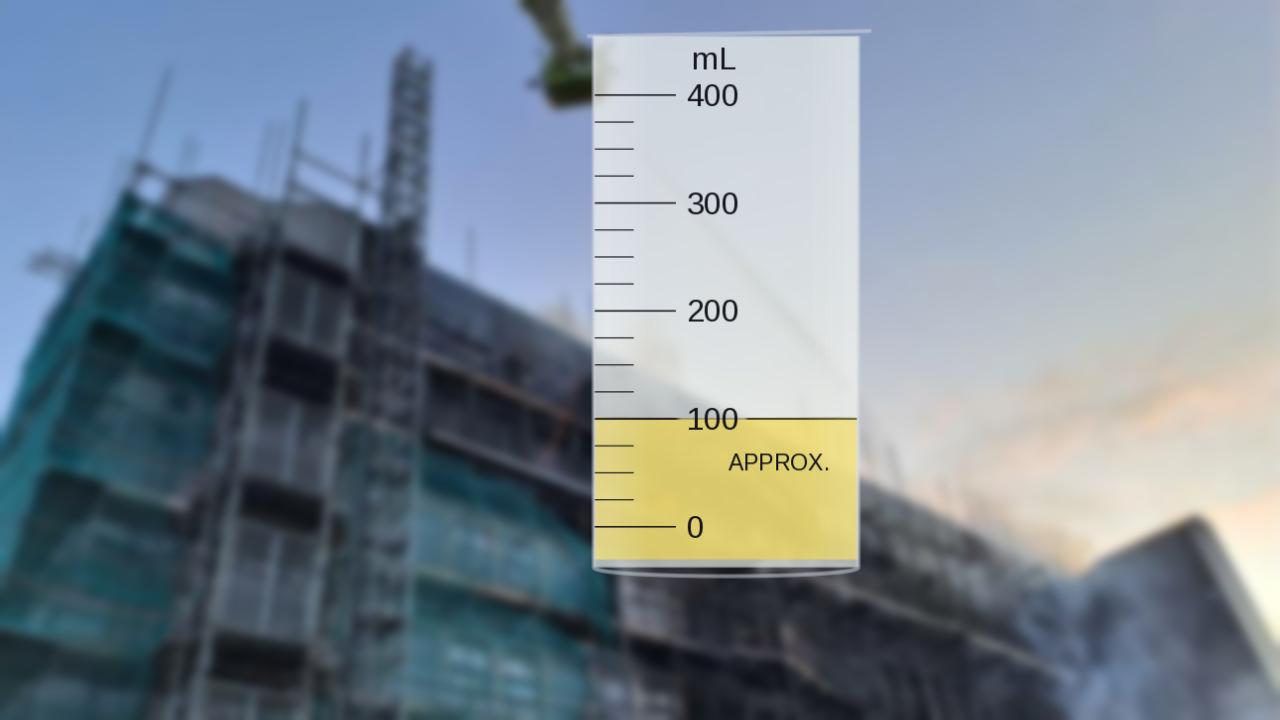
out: value=100 unit=mL
